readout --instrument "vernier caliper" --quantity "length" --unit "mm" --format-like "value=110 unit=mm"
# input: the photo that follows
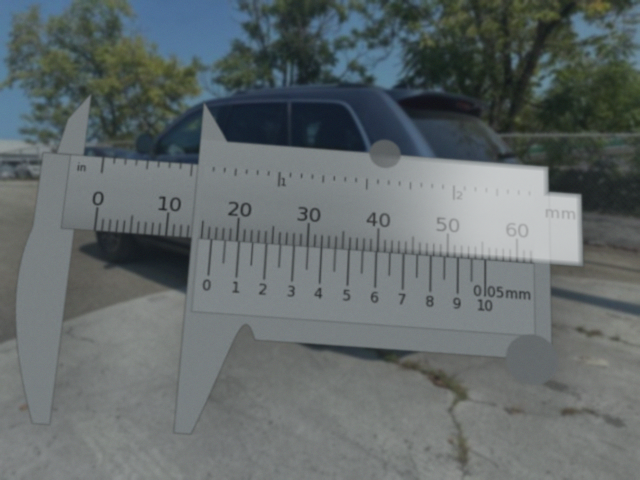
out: value=16.4 unit=mm
